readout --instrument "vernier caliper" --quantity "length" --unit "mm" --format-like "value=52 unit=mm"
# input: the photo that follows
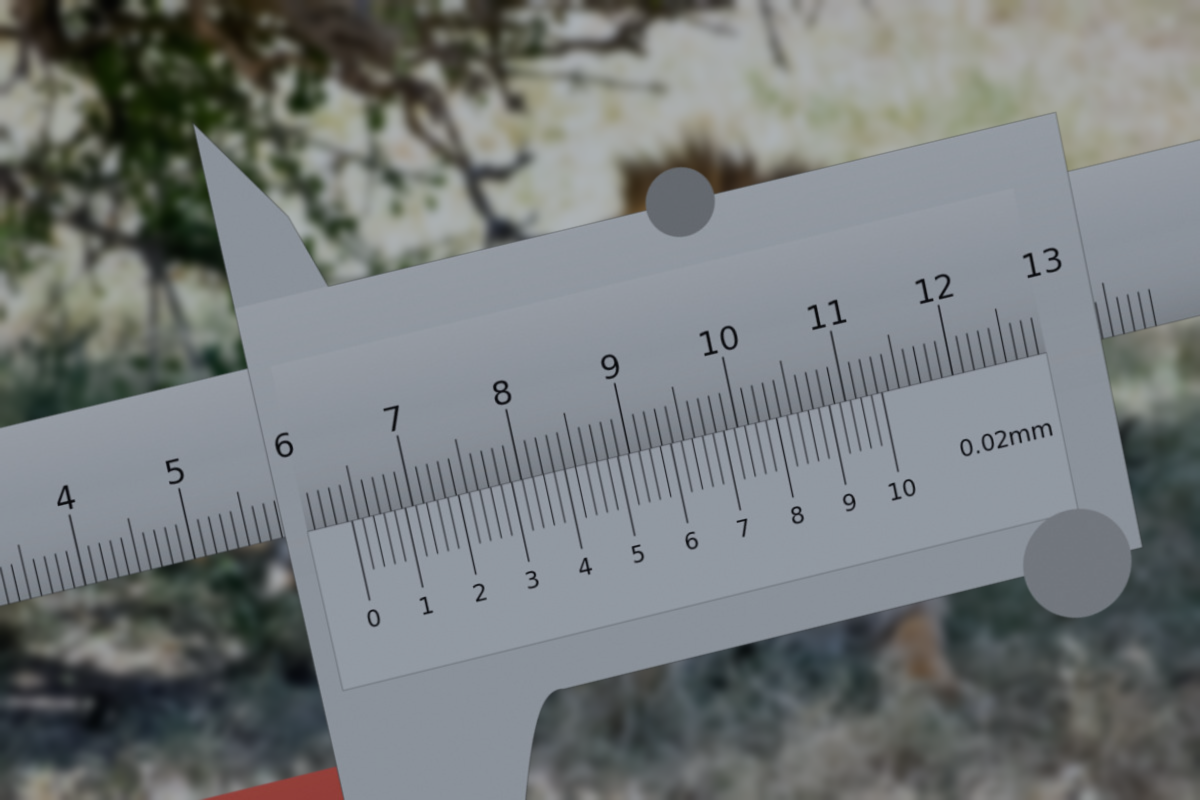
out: value=64.4 unit=mm
